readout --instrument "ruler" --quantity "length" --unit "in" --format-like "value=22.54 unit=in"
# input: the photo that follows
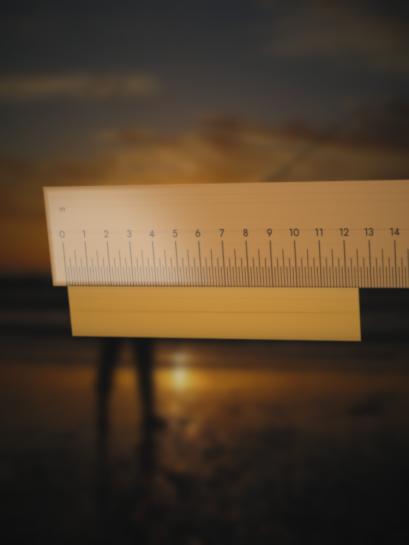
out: value=12.5 unit=in
